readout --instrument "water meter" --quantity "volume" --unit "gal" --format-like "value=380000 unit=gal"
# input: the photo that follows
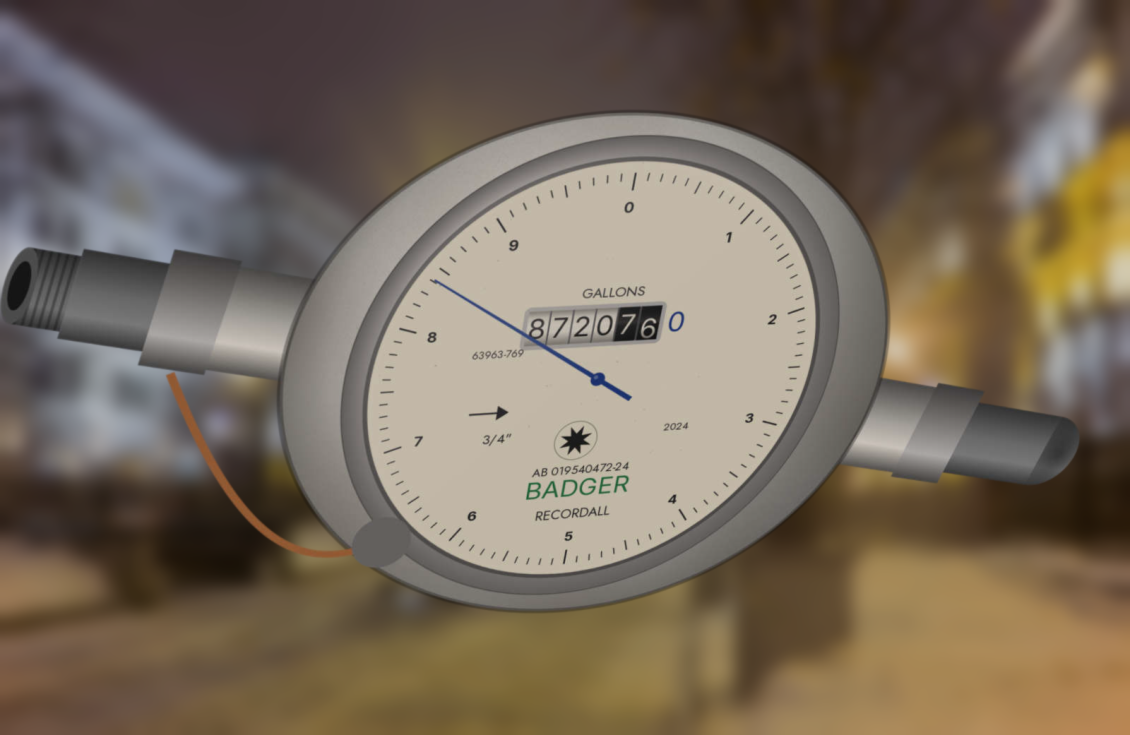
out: value=8720758.4 unit=gal
